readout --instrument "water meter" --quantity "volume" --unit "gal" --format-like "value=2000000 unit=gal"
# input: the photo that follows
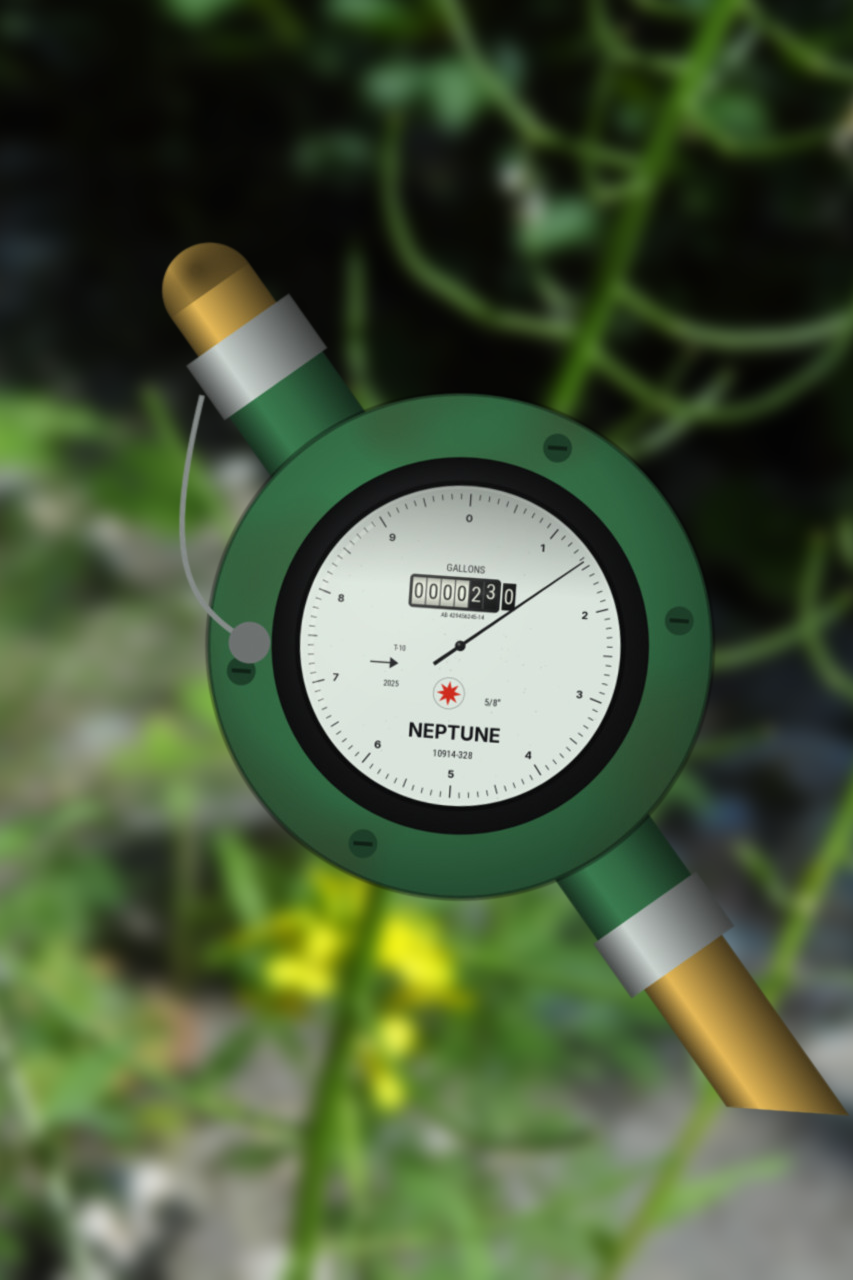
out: value=231.4 unit=gal
